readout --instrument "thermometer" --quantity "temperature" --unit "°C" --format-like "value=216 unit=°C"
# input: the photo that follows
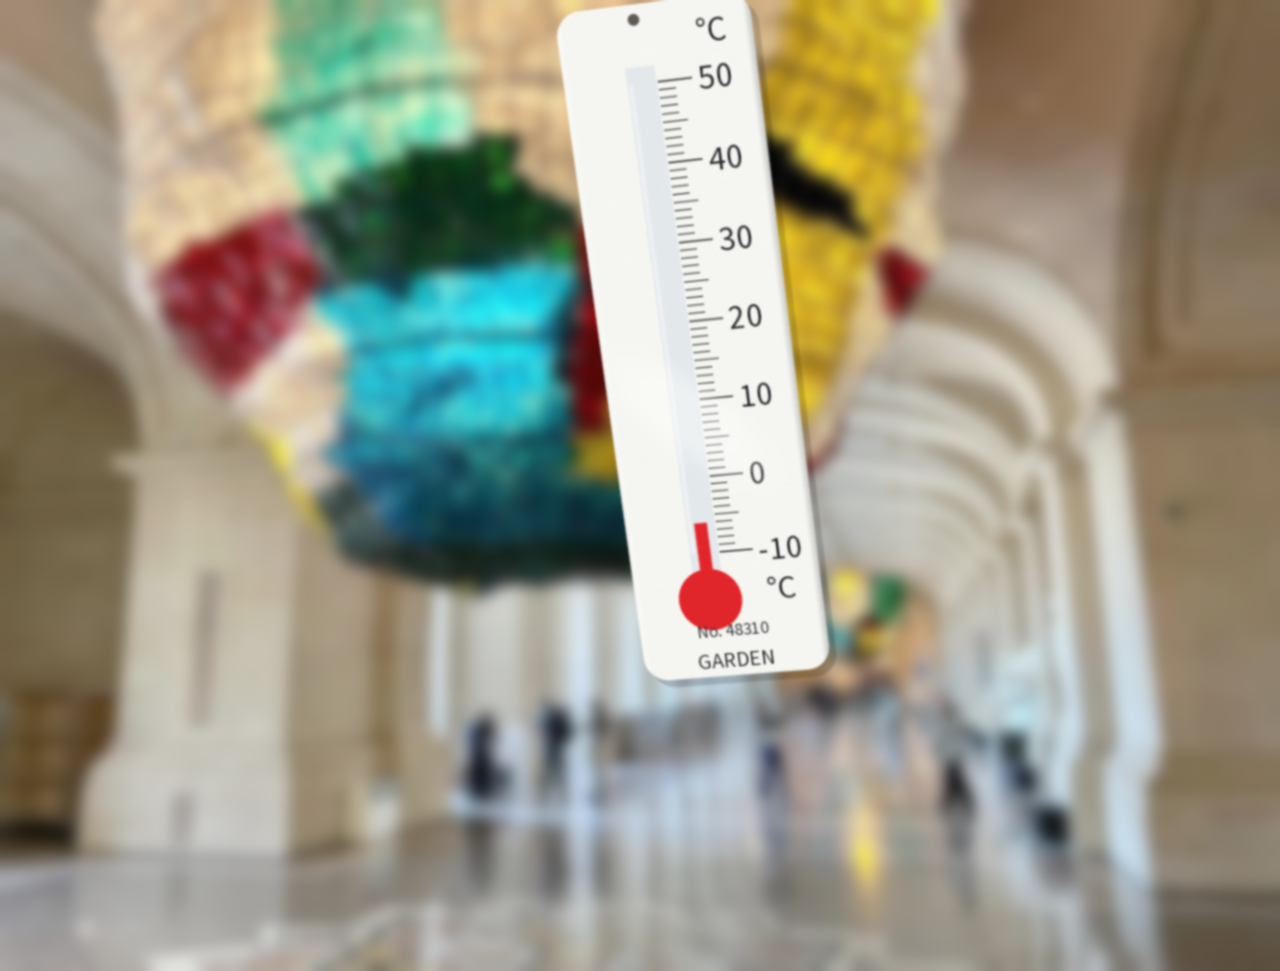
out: value=-6 unit=°C
